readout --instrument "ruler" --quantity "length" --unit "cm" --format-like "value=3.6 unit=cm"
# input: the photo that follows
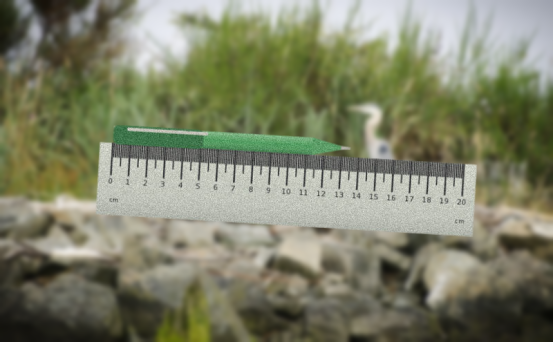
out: value=13.5 unit=cm
